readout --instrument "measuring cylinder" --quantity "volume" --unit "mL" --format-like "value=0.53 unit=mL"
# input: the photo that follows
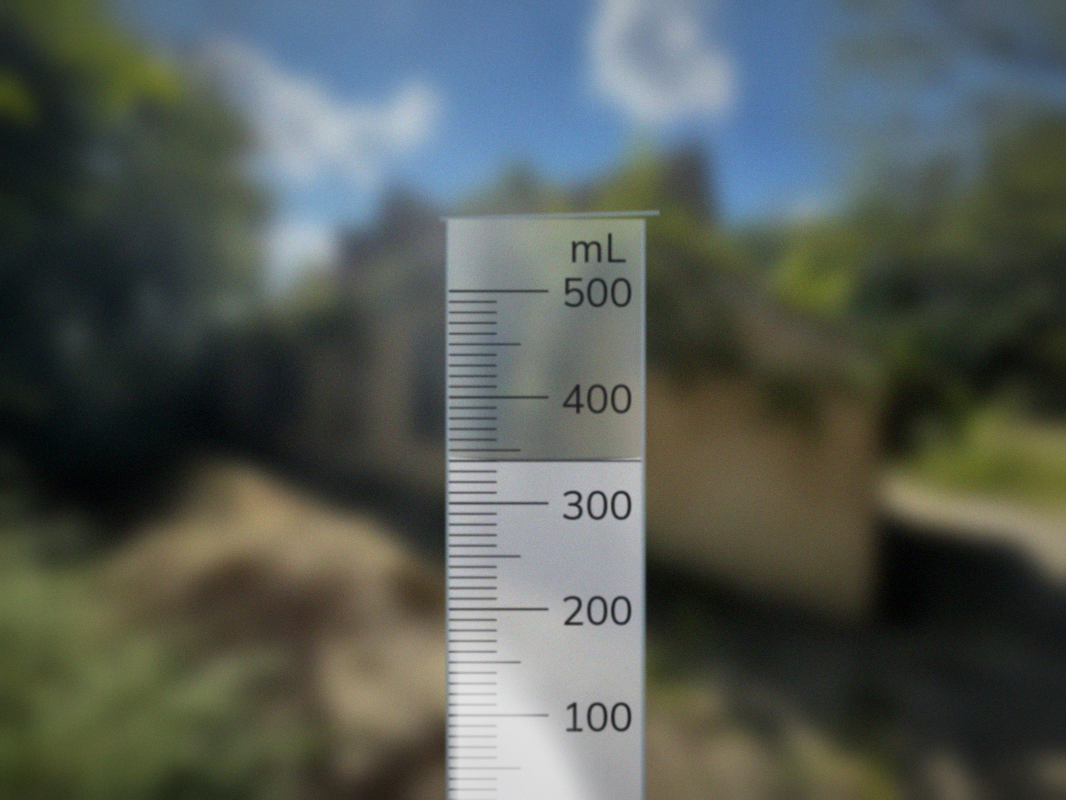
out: value=340 unit=mL
